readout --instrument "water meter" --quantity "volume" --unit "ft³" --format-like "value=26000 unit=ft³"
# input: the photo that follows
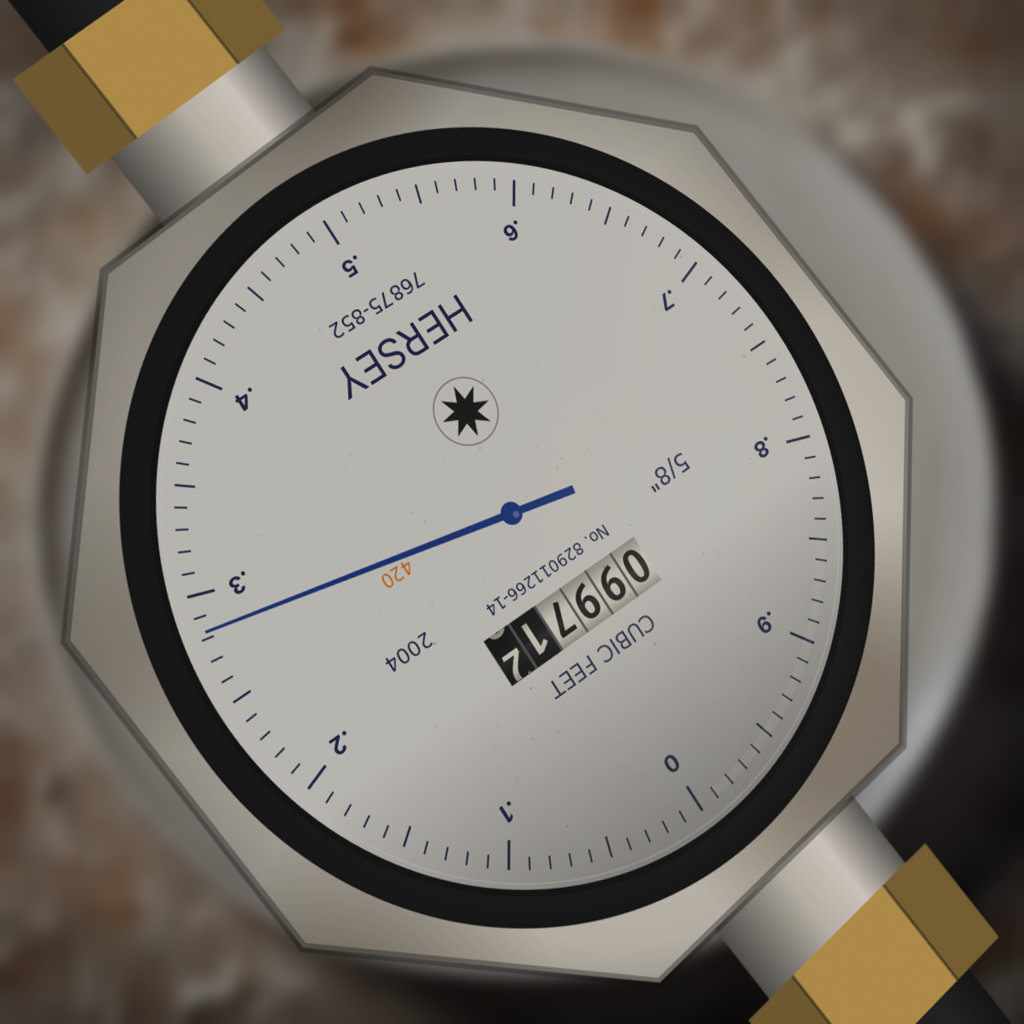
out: value=99712.28 unit=ft³
